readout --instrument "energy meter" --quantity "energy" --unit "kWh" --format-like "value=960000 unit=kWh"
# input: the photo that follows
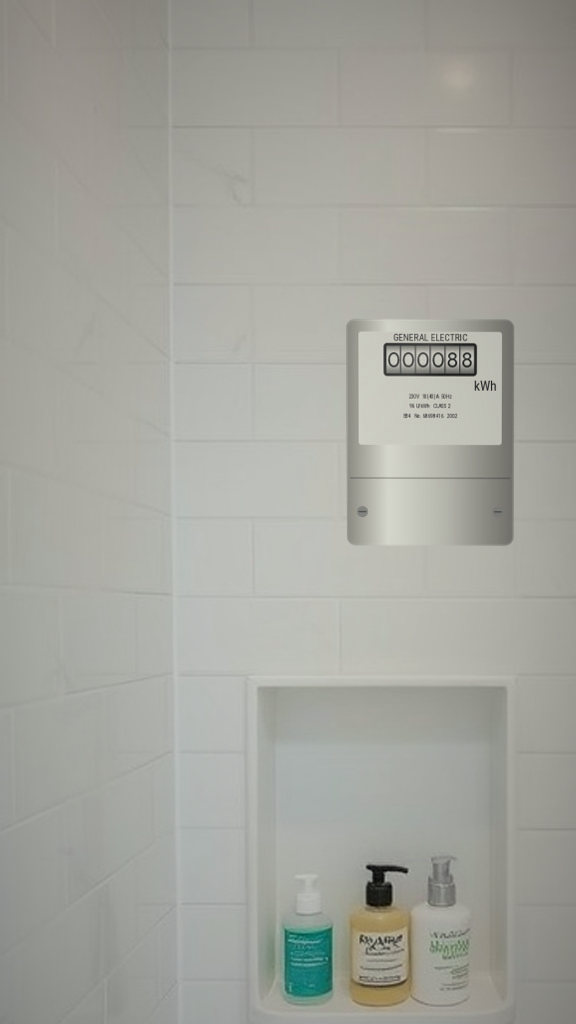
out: value=88 unit=kWh
